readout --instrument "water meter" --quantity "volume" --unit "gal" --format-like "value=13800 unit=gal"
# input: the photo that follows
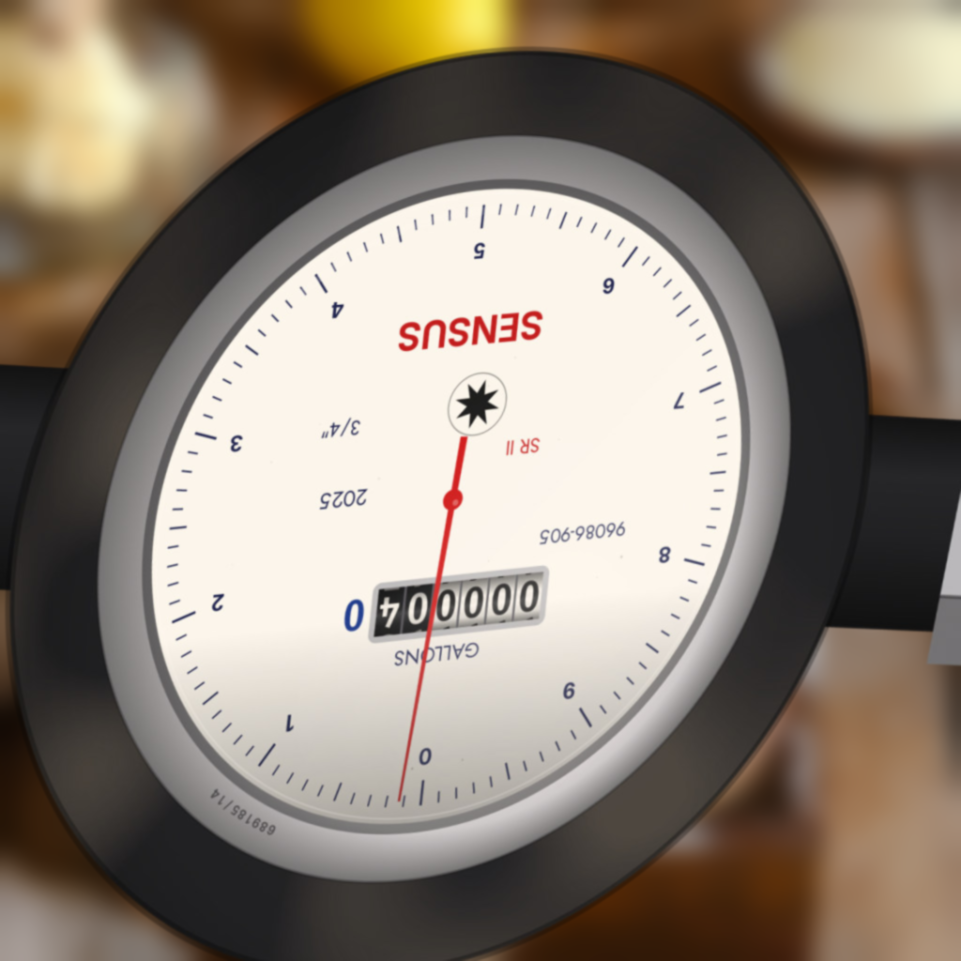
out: value=40.1 unit=gal
